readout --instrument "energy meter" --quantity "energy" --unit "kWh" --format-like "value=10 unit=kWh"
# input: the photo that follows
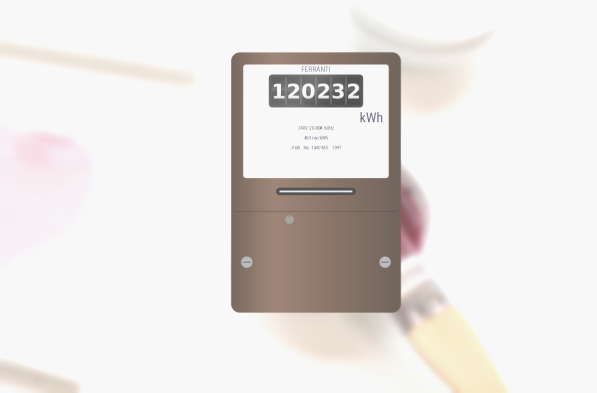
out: value=120232 unit=kWh
